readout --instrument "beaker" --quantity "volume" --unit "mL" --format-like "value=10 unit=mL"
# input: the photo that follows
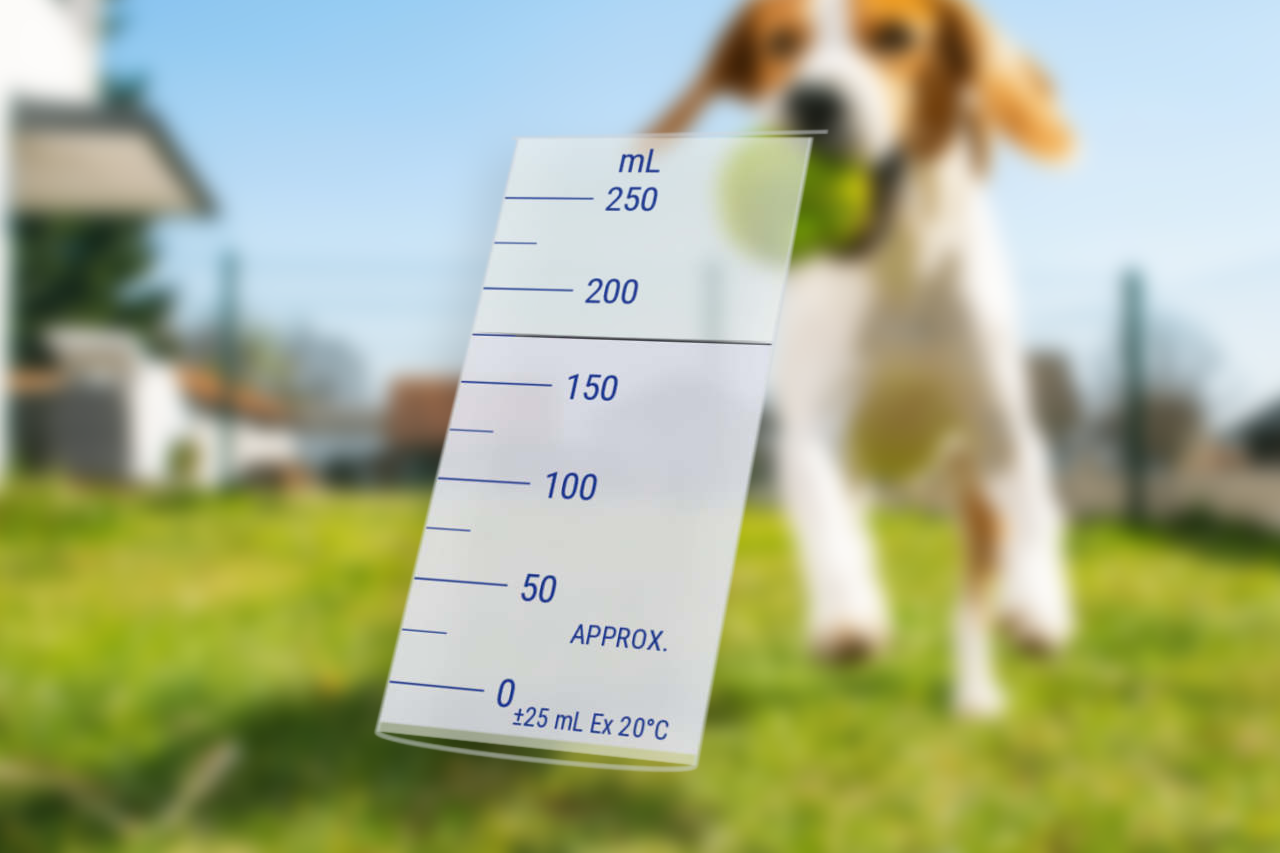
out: value=175 unit=mL
